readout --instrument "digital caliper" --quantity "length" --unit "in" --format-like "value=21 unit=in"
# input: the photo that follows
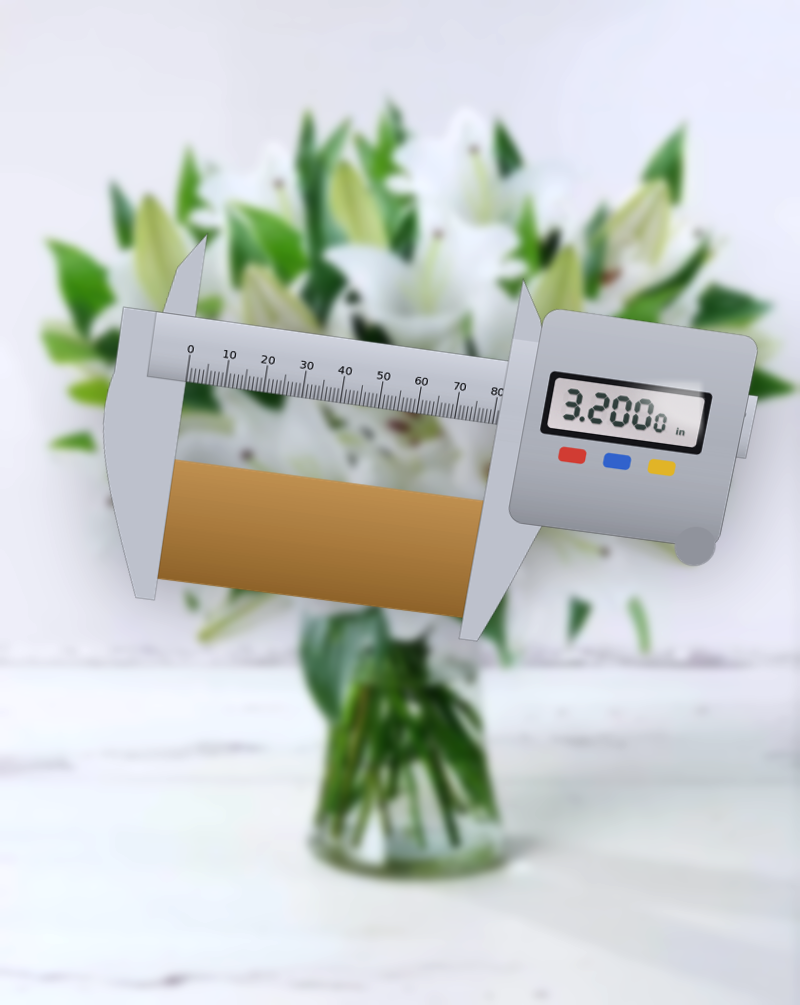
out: value=3.2000 unit=in
